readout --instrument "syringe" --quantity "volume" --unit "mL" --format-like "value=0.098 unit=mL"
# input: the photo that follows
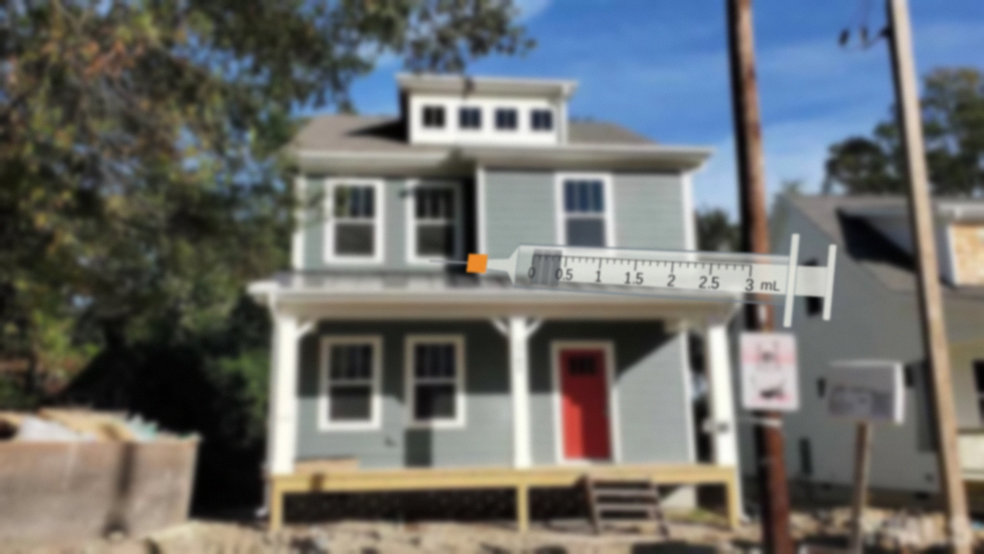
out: value=0 unit=mL
